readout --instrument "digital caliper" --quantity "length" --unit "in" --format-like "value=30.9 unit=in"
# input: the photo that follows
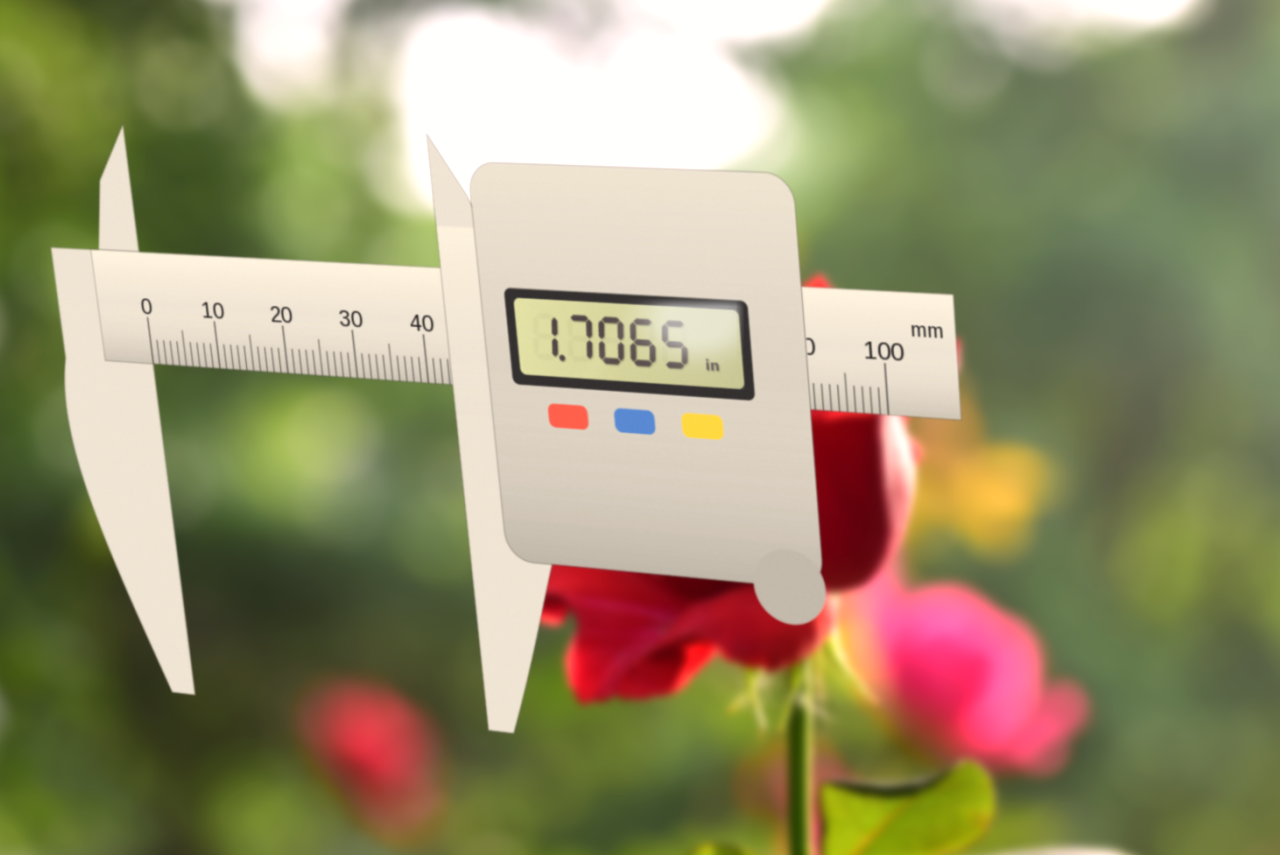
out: value=1.7065 unit=in
